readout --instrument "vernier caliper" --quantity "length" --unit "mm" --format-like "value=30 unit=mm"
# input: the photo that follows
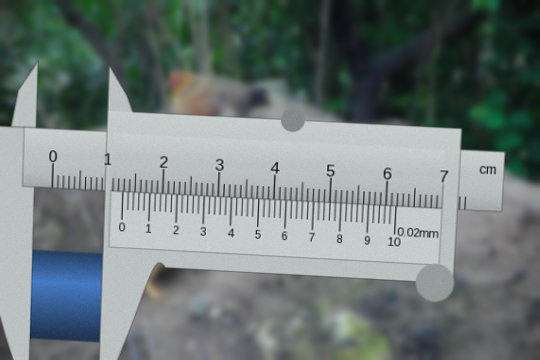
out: value=12.8 unit=mm
